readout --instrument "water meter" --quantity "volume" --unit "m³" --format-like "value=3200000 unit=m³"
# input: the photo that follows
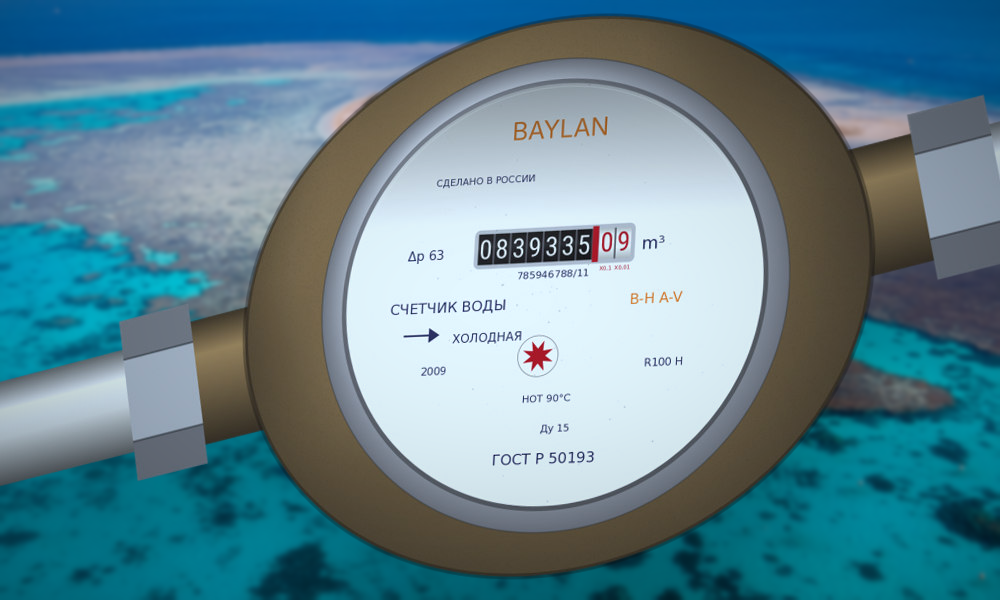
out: value=839335.09 unit=m³
